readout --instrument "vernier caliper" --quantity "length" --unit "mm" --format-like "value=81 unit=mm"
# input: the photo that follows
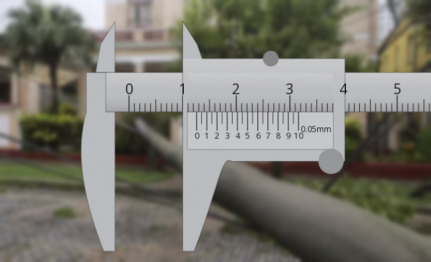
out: value=12.6 unit=mm
